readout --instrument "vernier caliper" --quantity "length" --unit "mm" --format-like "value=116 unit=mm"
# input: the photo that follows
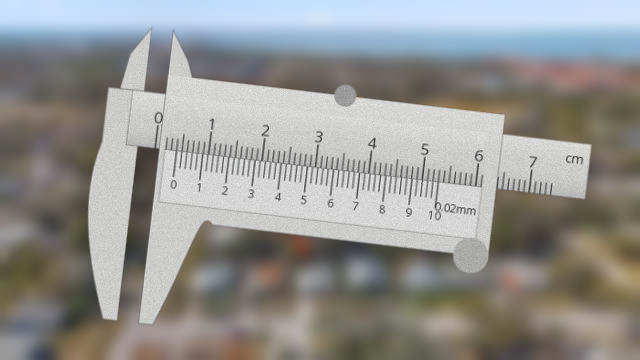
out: value=4.0 unit=mm
